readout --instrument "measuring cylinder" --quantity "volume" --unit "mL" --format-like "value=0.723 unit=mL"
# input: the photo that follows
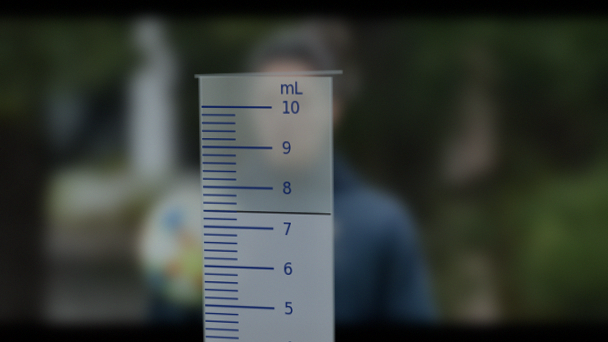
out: value=7.4 unit=mL
